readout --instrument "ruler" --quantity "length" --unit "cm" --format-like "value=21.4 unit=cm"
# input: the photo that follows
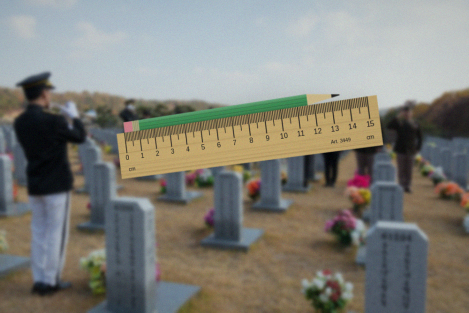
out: value=13.5 unit=cm
